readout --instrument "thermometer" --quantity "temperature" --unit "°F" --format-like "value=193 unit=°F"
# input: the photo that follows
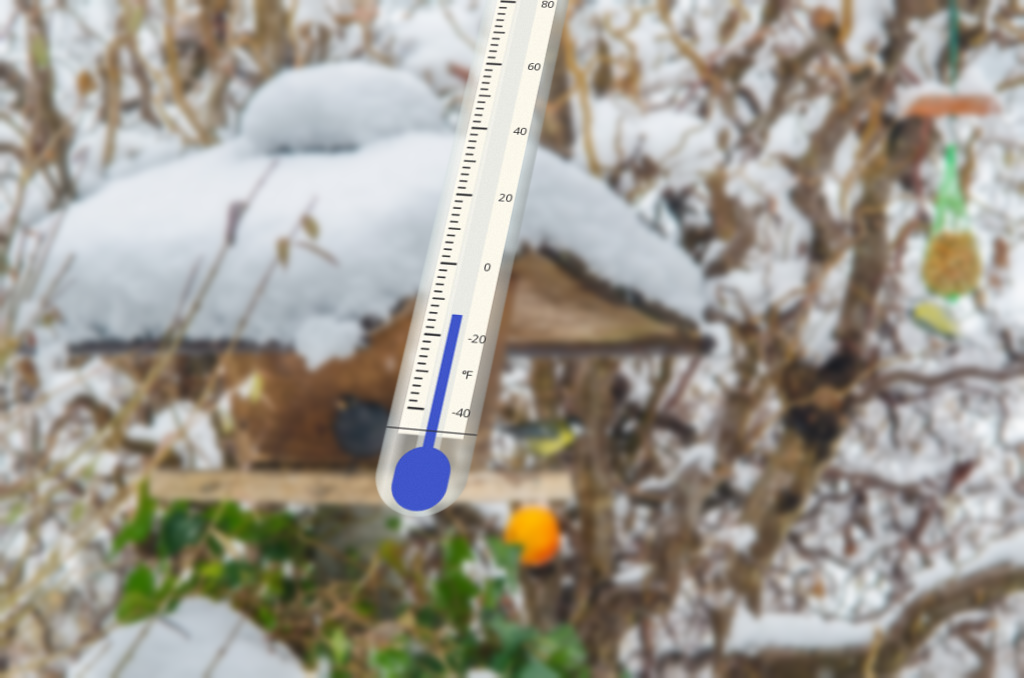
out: value=-14 unit=°F
